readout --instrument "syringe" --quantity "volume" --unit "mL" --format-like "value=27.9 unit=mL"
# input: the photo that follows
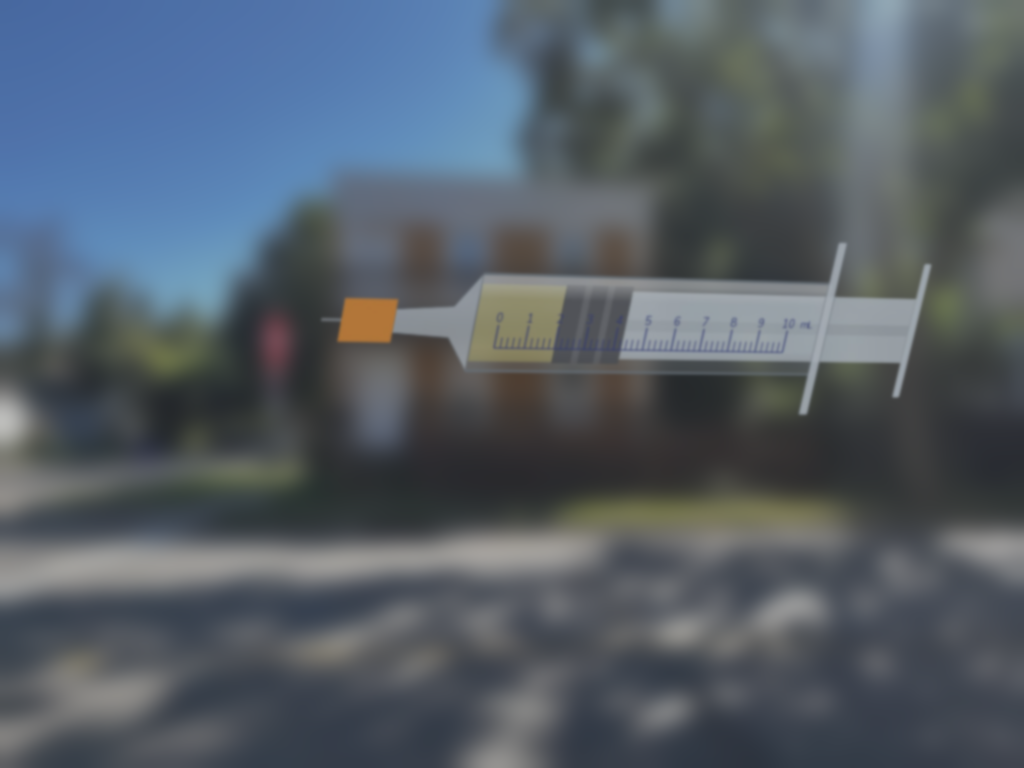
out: value=2 unit=mL
